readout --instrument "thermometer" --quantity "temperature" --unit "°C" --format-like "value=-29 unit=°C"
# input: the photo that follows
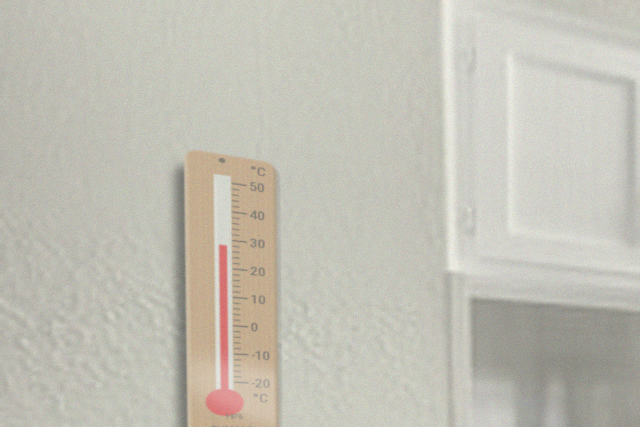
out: value=28 unit=°C
